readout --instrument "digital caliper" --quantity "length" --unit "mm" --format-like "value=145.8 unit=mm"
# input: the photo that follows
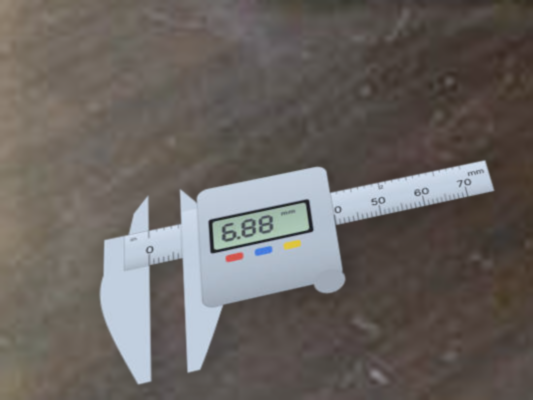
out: value=6.88 unit=mm
